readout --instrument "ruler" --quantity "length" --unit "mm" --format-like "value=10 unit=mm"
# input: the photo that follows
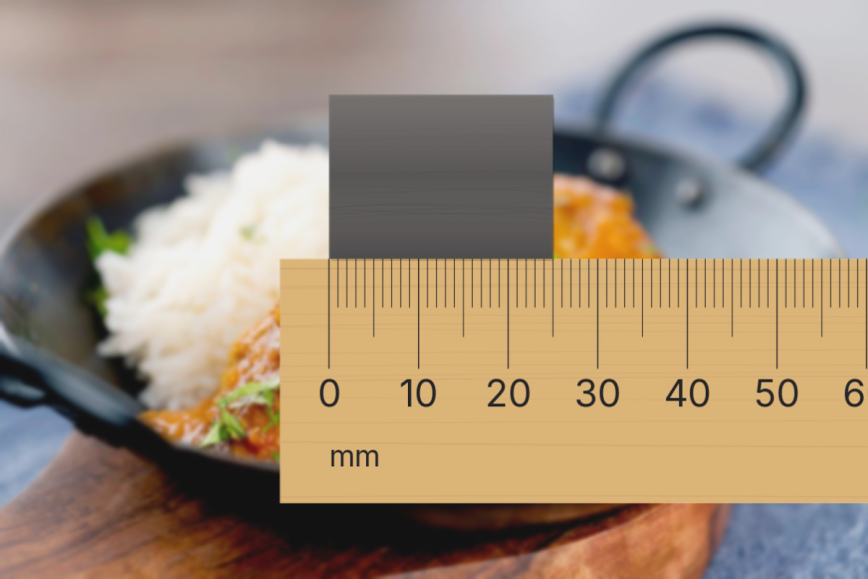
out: value=25 unit=mm
